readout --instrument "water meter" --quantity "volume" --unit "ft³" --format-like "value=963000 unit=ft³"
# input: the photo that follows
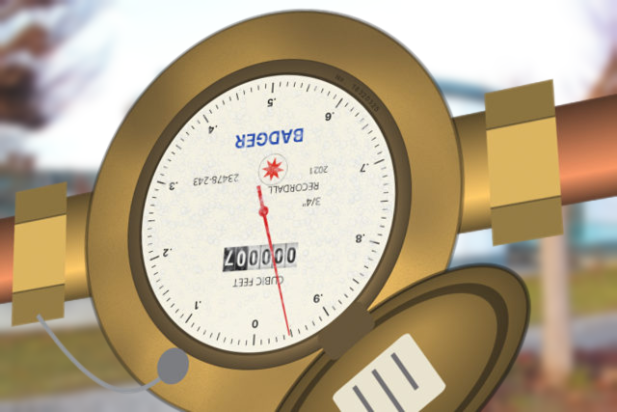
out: value=6.95 unit=ft³
